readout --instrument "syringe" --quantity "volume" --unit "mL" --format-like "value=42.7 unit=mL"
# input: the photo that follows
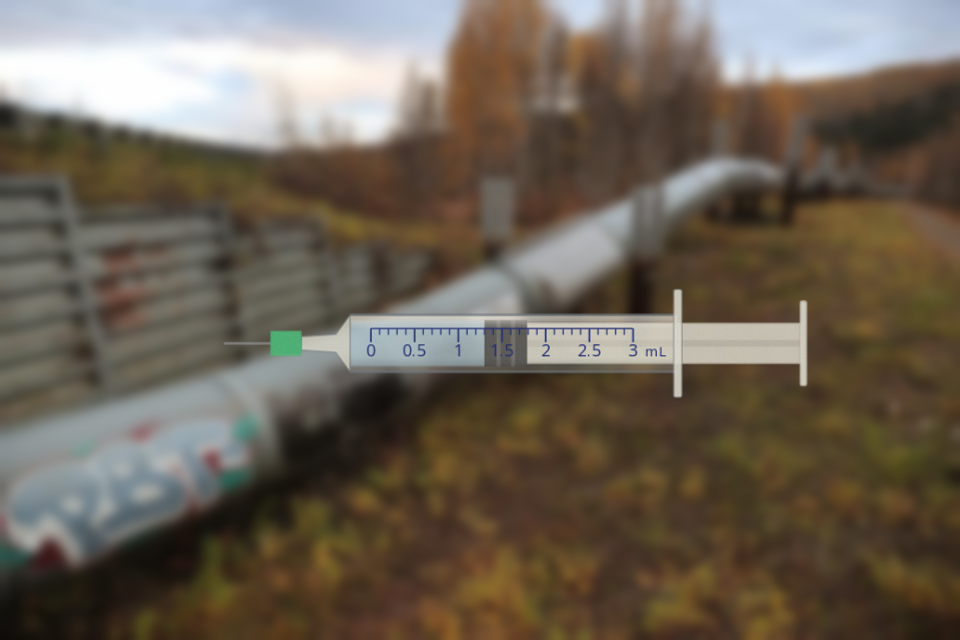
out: value=1.3 unit=mL
